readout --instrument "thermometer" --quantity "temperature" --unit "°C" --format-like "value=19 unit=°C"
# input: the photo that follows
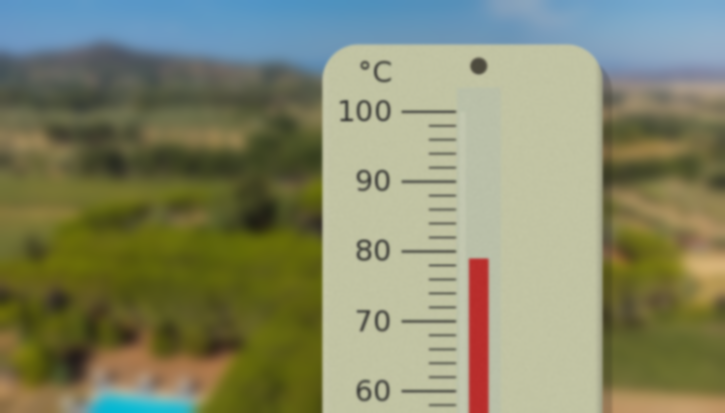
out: value=79 unit=°C
